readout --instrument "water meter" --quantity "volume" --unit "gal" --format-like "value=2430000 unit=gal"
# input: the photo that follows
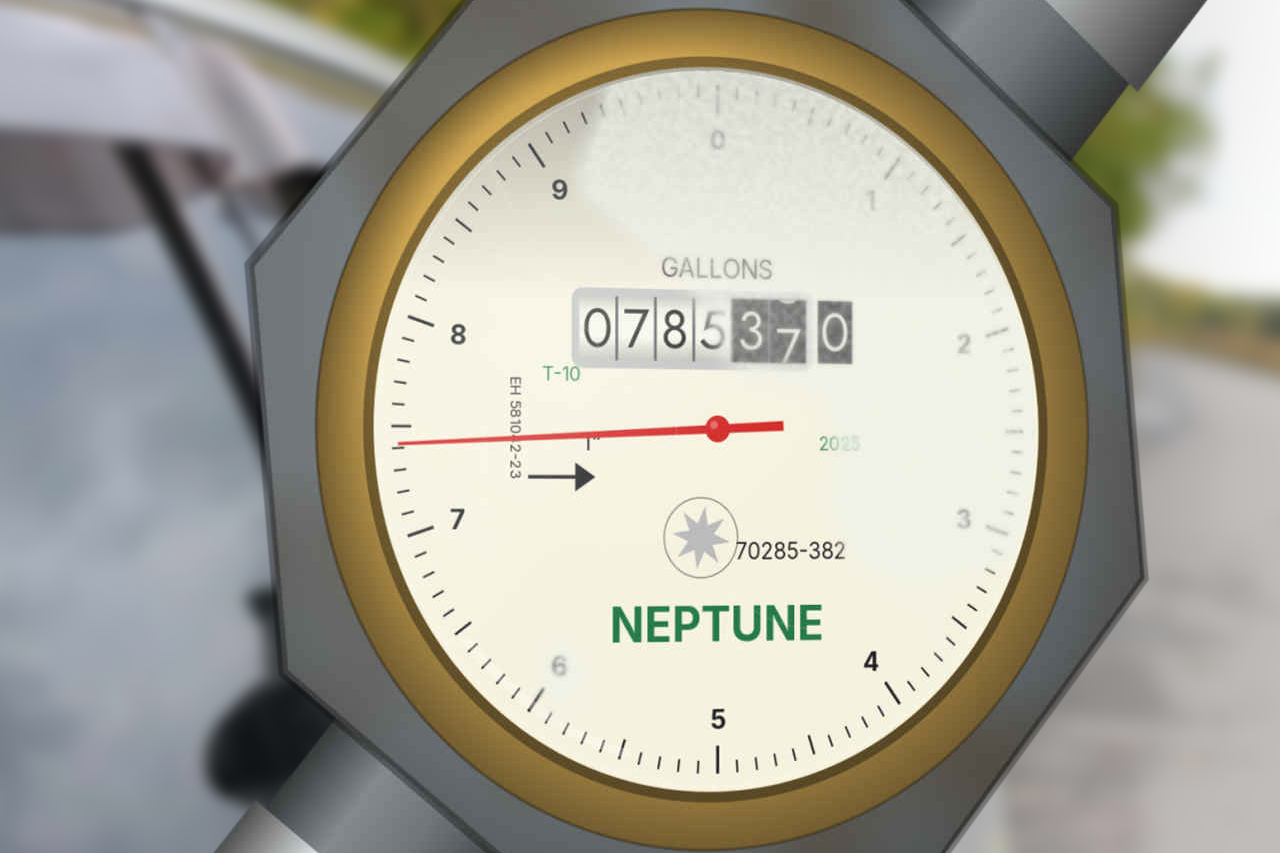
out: value=785367.4 unit=gal
